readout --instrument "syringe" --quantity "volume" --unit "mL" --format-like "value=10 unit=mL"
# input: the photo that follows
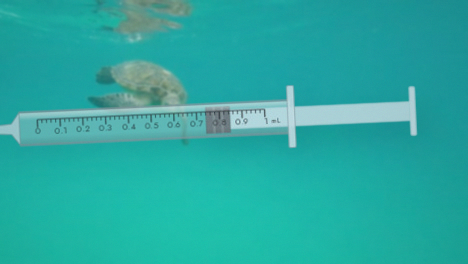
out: value=0.74 unit=mL
